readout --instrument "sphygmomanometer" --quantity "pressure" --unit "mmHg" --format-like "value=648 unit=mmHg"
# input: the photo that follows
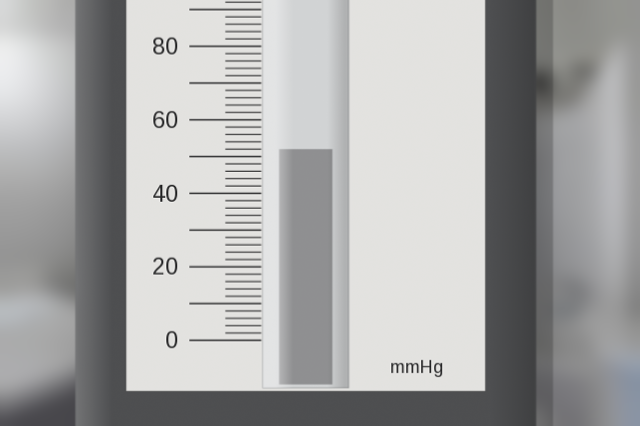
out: value=52 unit=mmHg
